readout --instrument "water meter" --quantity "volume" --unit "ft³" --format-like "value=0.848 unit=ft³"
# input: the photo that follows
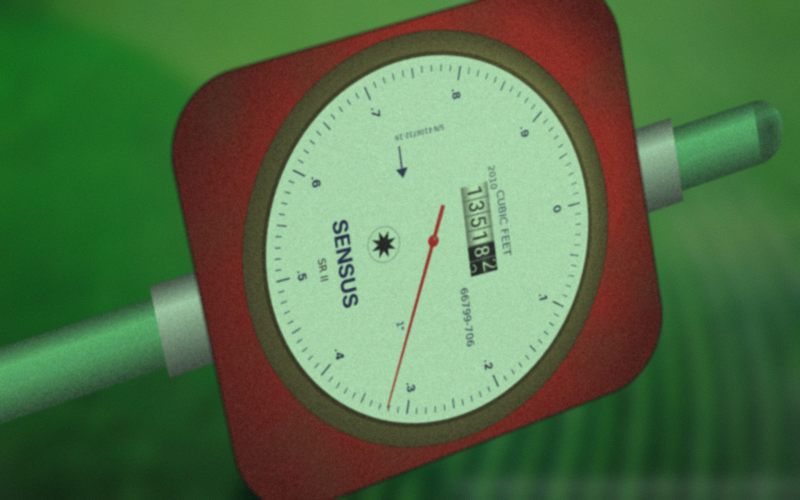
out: value=135182.32 unit=ft³
